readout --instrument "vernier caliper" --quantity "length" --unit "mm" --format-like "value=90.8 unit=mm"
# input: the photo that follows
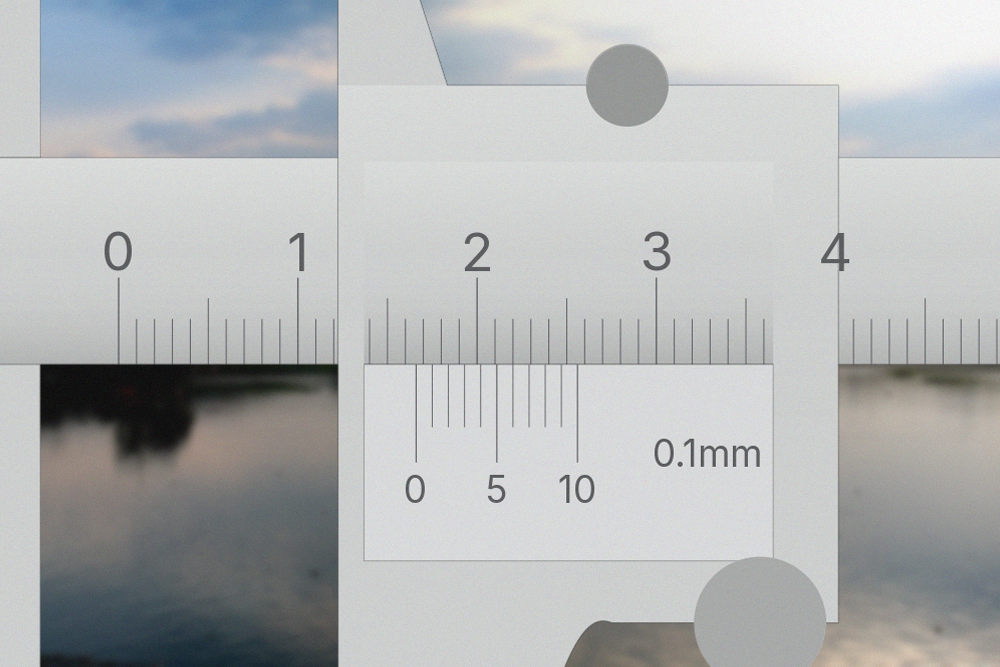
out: value=16.6 unit=mm
